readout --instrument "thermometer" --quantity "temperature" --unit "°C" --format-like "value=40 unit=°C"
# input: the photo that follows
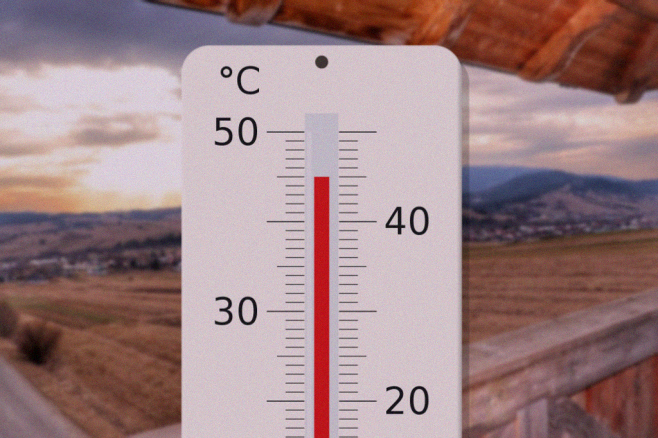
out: value=45 unit=°C
